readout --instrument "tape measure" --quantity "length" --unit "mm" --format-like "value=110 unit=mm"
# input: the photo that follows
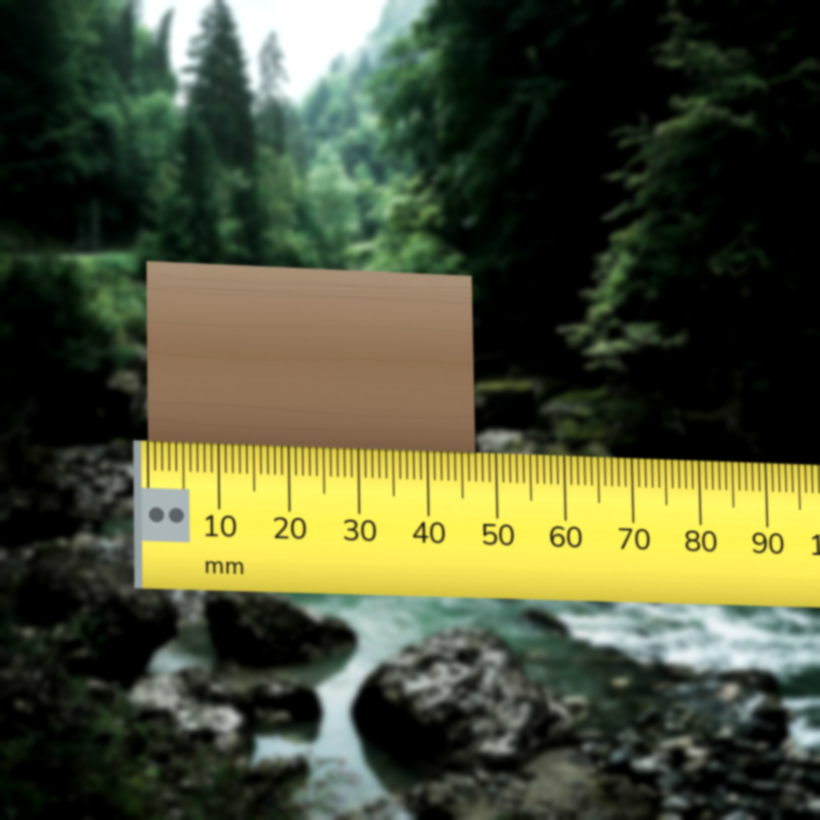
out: value=47 unit=mm
